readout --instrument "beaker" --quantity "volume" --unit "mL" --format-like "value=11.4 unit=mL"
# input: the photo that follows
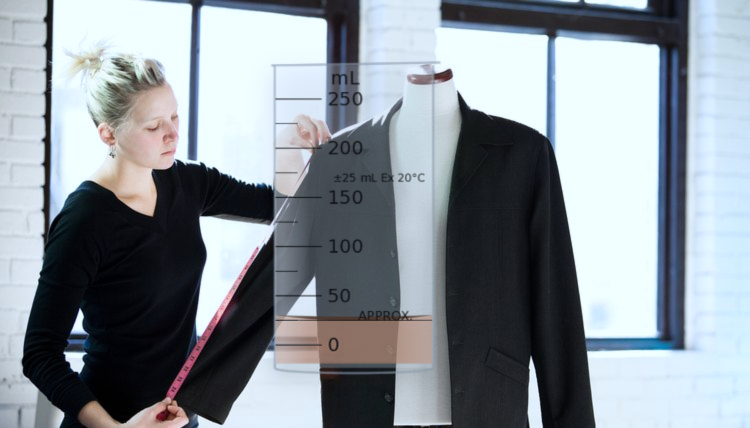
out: value=25 unit=mL
